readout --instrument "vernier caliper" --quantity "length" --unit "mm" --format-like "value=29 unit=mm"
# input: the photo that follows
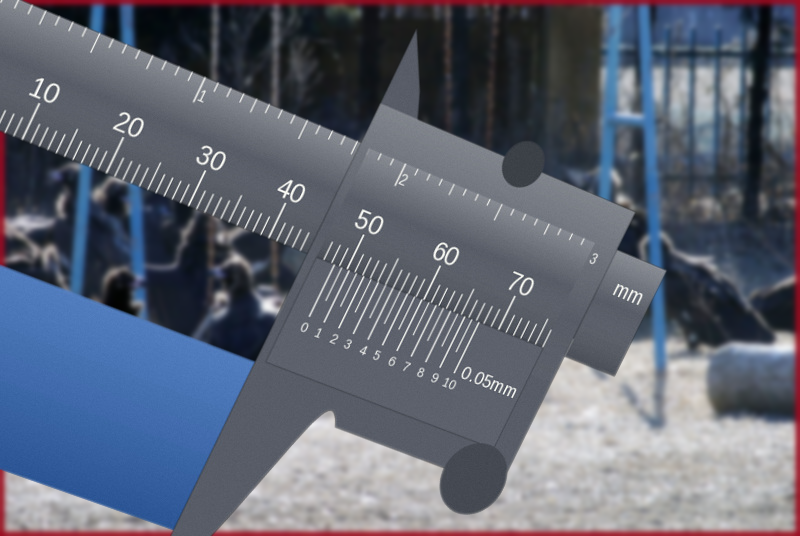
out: value=48.4 unit=mm
